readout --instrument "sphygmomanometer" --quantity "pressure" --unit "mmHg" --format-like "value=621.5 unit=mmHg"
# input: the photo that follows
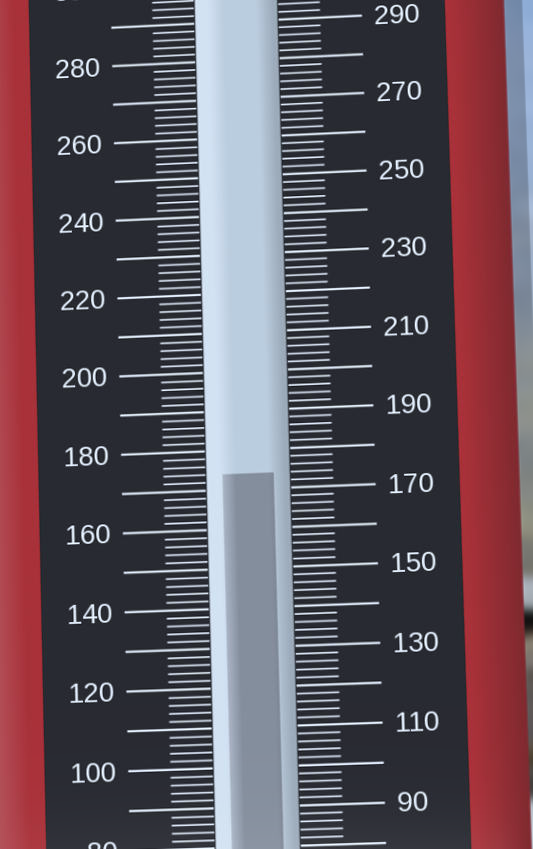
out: value=174 unit=mmHg
